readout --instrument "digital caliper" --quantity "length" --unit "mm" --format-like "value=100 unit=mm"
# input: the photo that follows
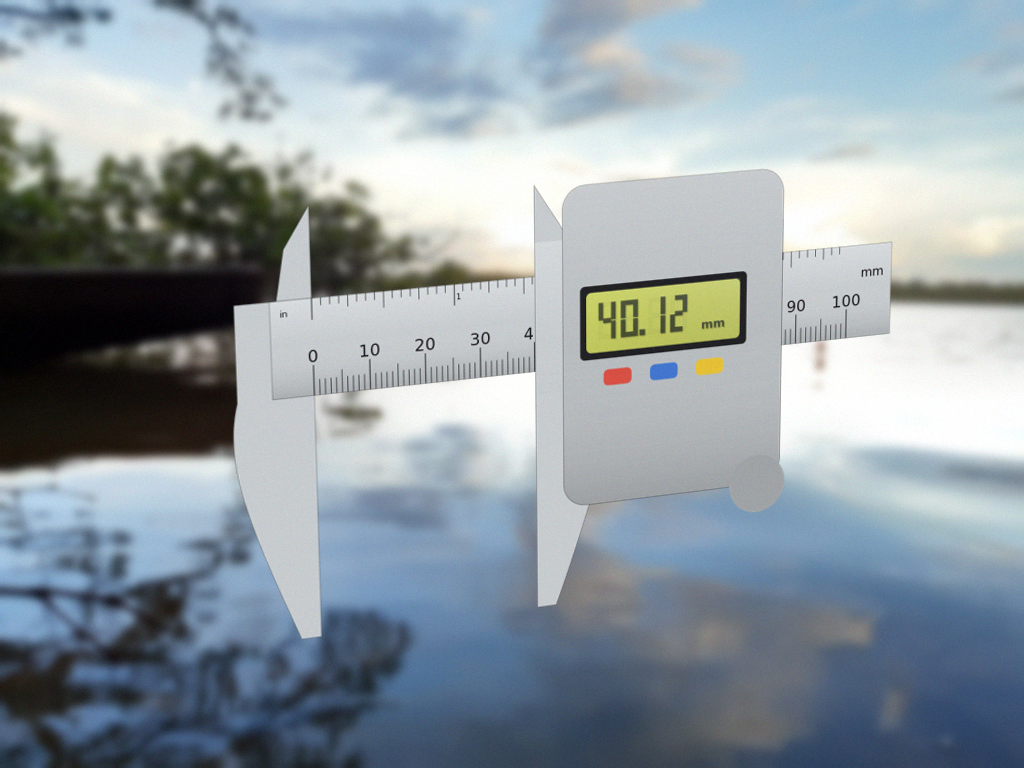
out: value=40.12 unit=mm
